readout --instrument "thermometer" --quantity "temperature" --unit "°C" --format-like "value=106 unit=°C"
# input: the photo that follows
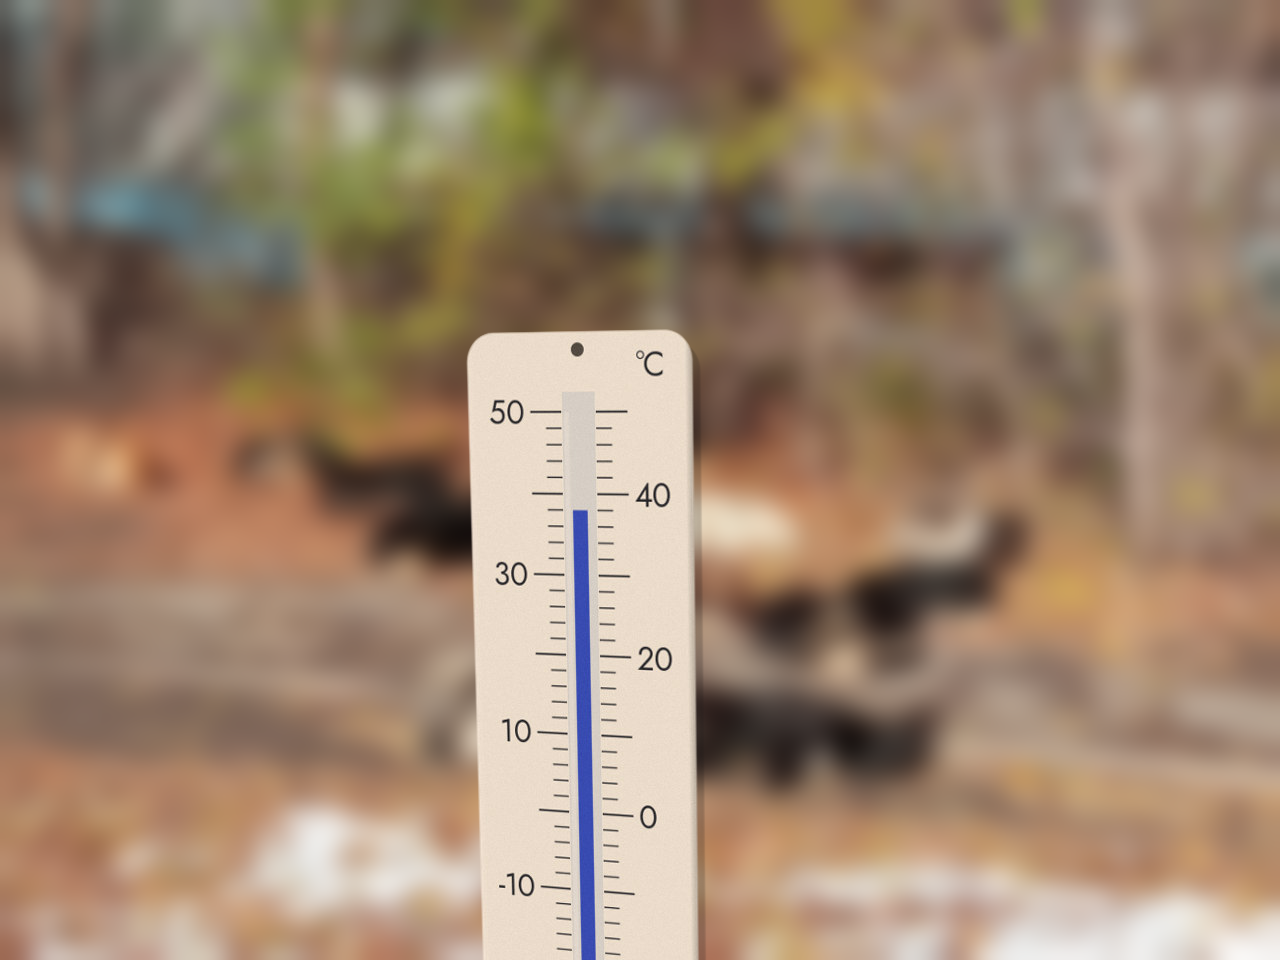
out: value=38 unit=°C
